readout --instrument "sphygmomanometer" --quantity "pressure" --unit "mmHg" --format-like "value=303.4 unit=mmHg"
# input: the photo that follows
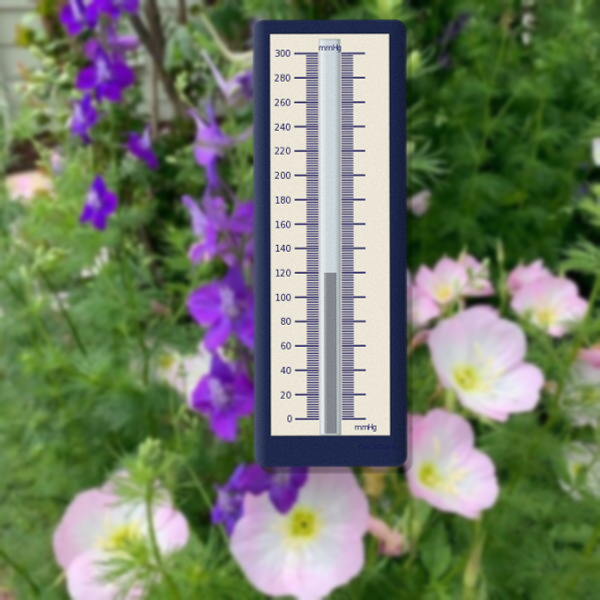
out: value=120 unit=mmHg
